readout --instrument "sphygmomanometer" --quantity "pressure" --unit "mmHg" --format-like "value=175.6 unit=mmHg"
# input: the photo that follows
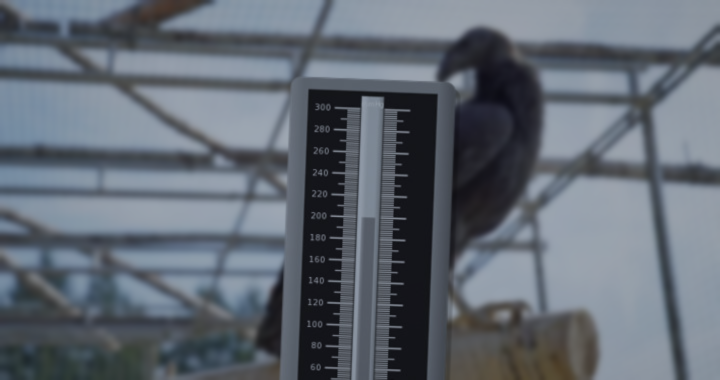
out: value=200 unit=mmHg
